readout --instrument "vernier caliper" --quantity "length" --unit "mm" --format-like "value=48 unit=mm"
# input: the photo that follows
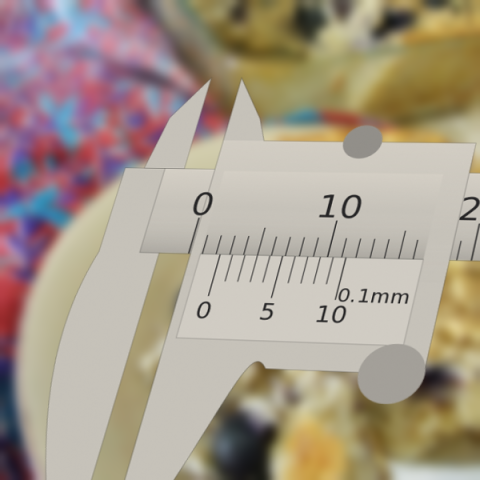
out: value=2.3 unit=mm
